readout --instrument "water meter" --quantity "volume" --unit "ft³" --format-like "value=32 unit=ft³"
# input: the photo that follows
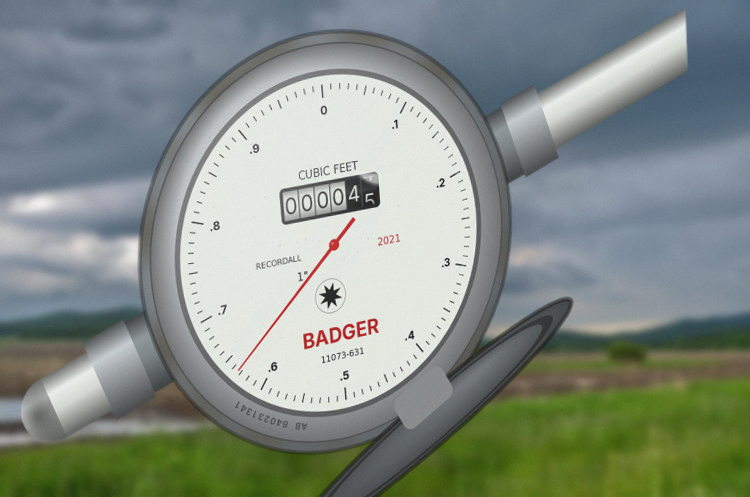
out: value=44.63 unit=ft³
